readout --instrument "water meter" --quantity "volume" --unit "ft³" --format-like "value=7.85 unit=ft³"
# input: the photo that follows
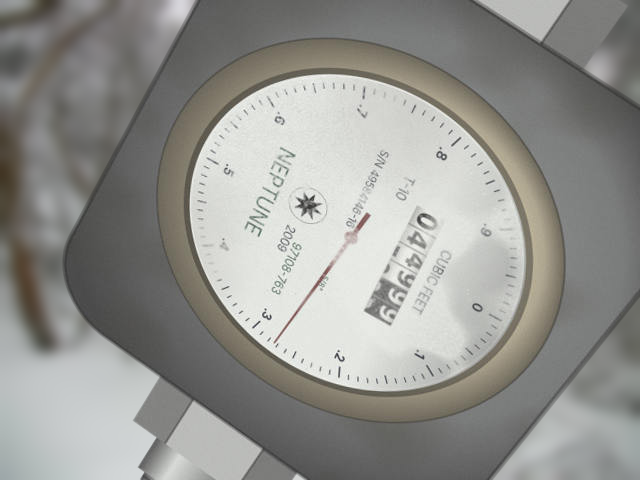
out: value=44999.27 unit=ft³
